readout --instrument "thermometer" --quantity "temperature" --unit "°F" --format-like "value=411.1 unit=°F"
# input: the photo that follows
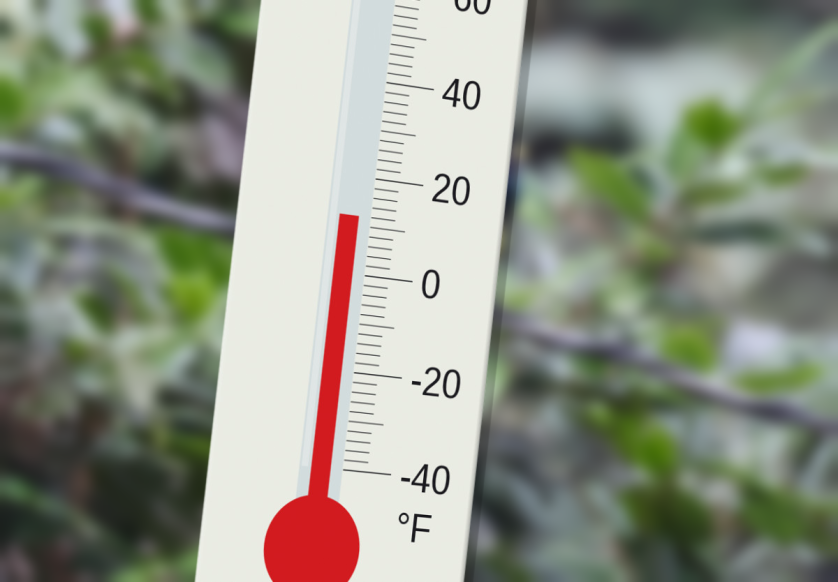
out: value=12 unit=°F
